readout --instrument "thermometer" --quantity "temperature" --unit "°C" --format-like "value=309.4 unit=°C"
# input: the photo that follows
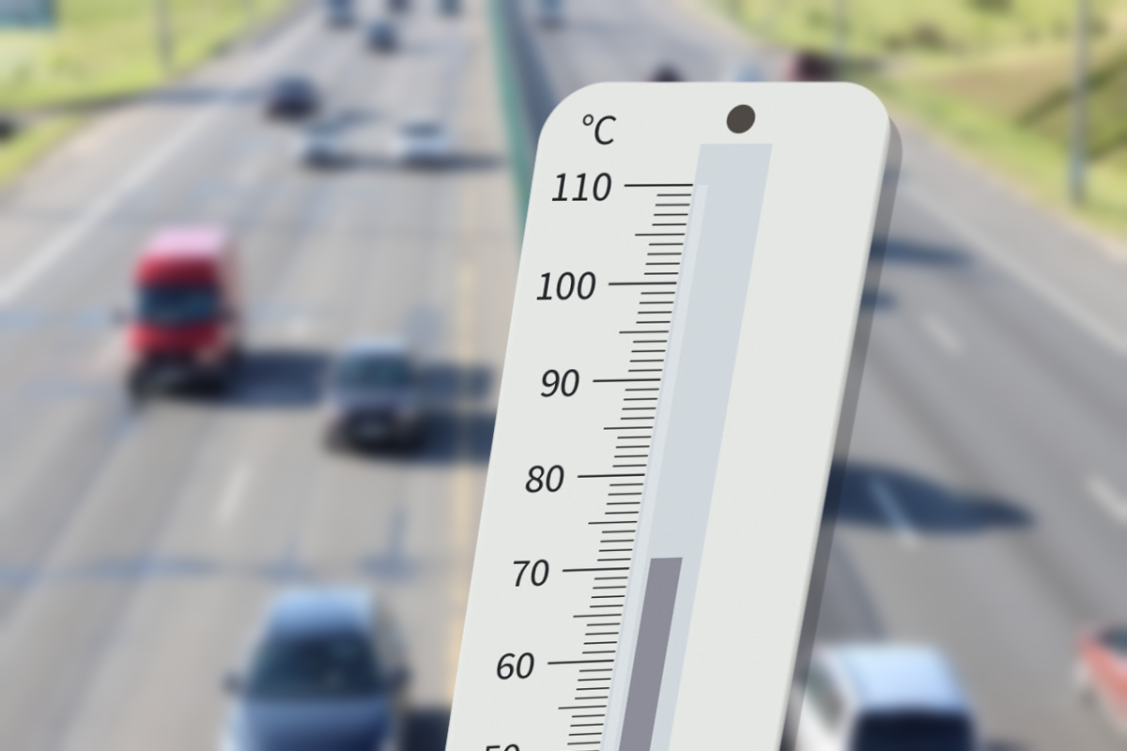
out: value=71 unit=°C
